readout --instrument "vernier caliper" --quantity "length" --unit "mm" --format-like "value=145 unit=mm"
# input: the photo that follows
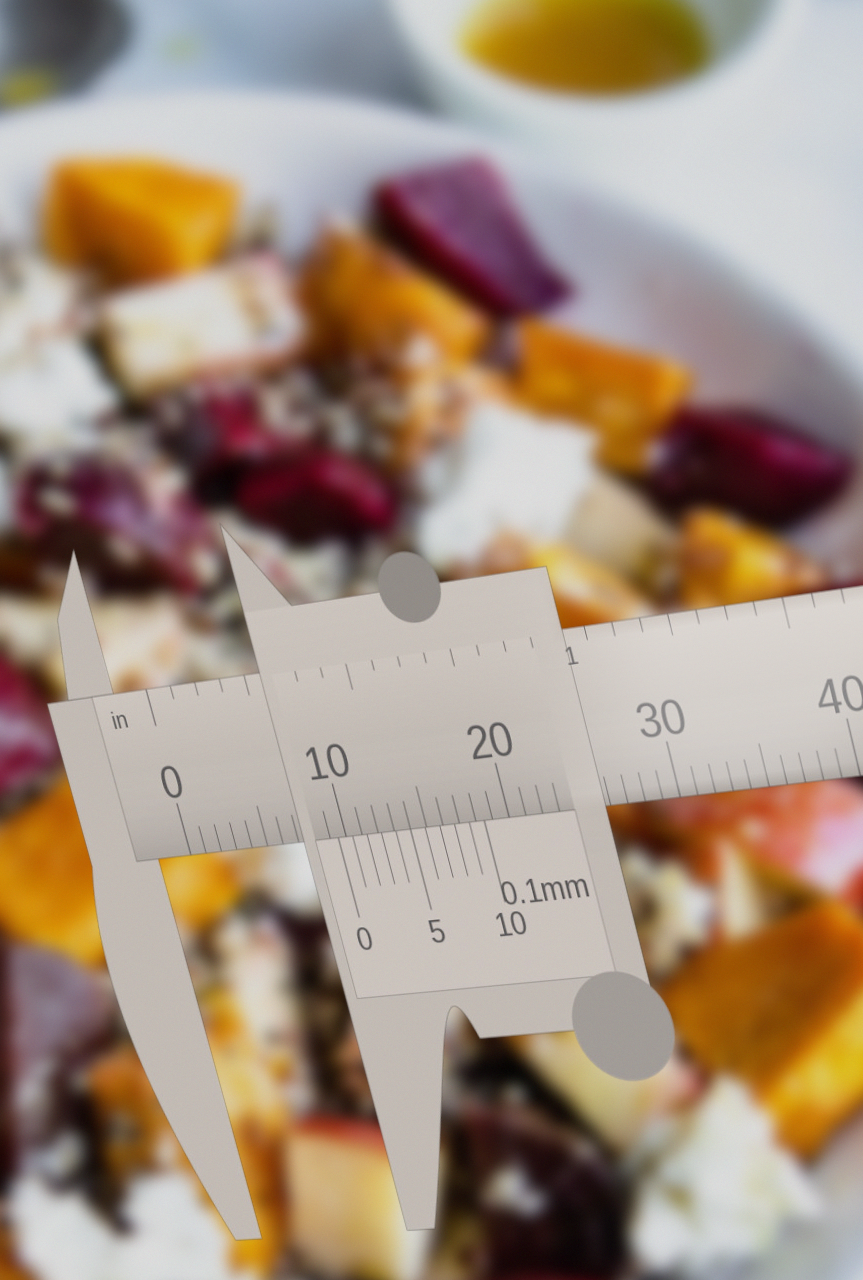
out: value=9.5 unit=mm
